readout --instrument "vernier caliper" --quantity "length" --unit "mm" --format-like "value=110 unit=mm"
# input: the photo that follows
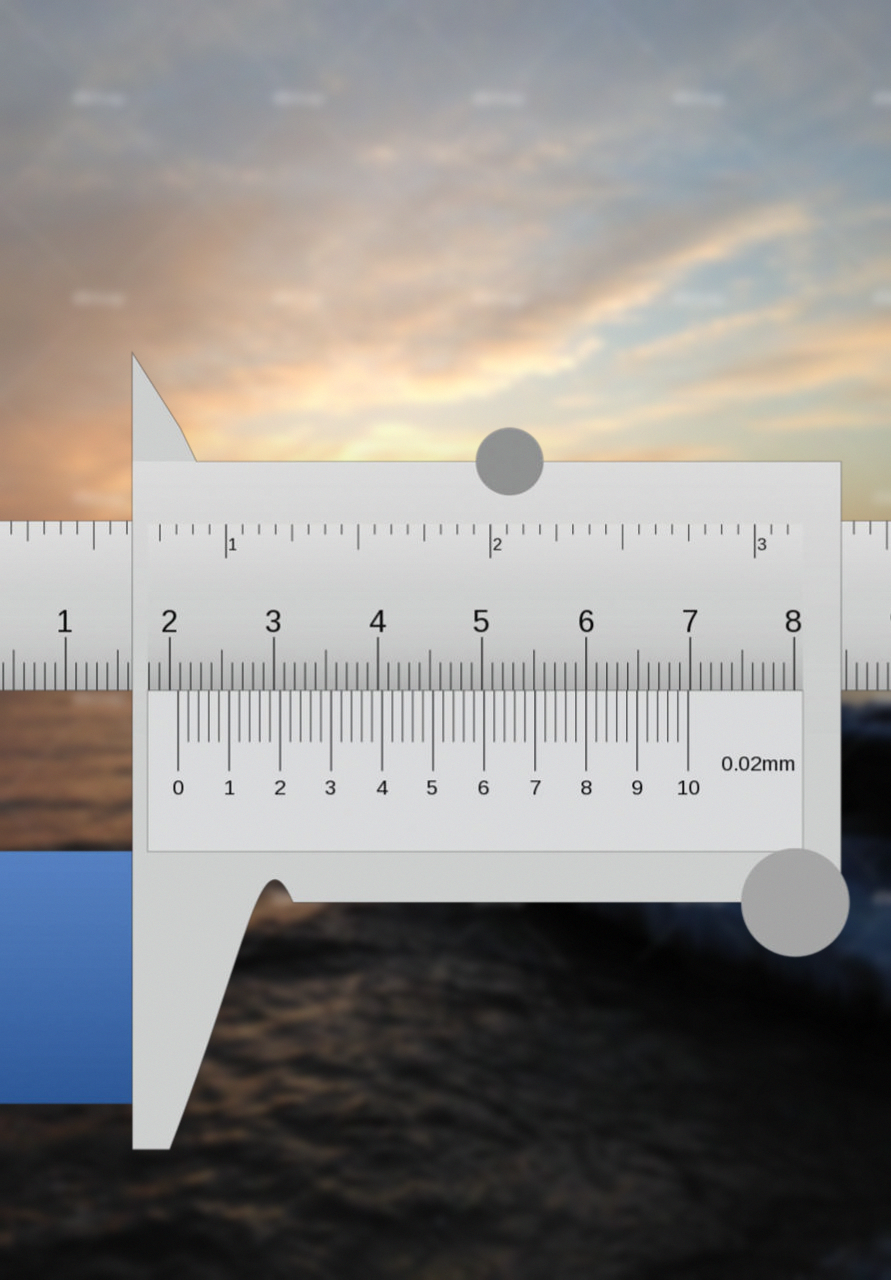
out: value=20.8 unit=mm
